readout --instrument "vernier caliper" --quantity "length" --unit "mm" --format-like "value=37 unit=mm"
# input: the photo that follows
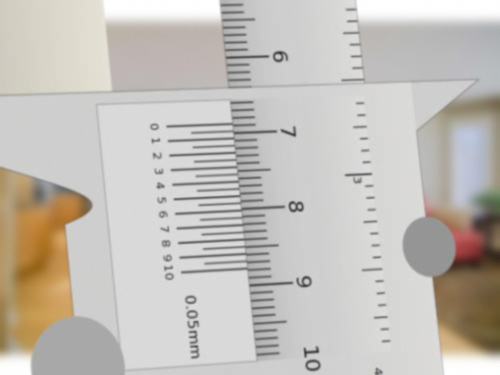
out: value=68.8 unit=mm
